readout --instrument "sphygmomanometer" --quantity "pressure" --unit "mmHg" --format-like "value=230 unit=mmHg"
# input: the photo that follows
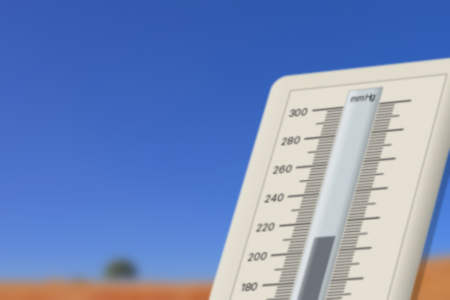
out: value=210 unit=mmHg
